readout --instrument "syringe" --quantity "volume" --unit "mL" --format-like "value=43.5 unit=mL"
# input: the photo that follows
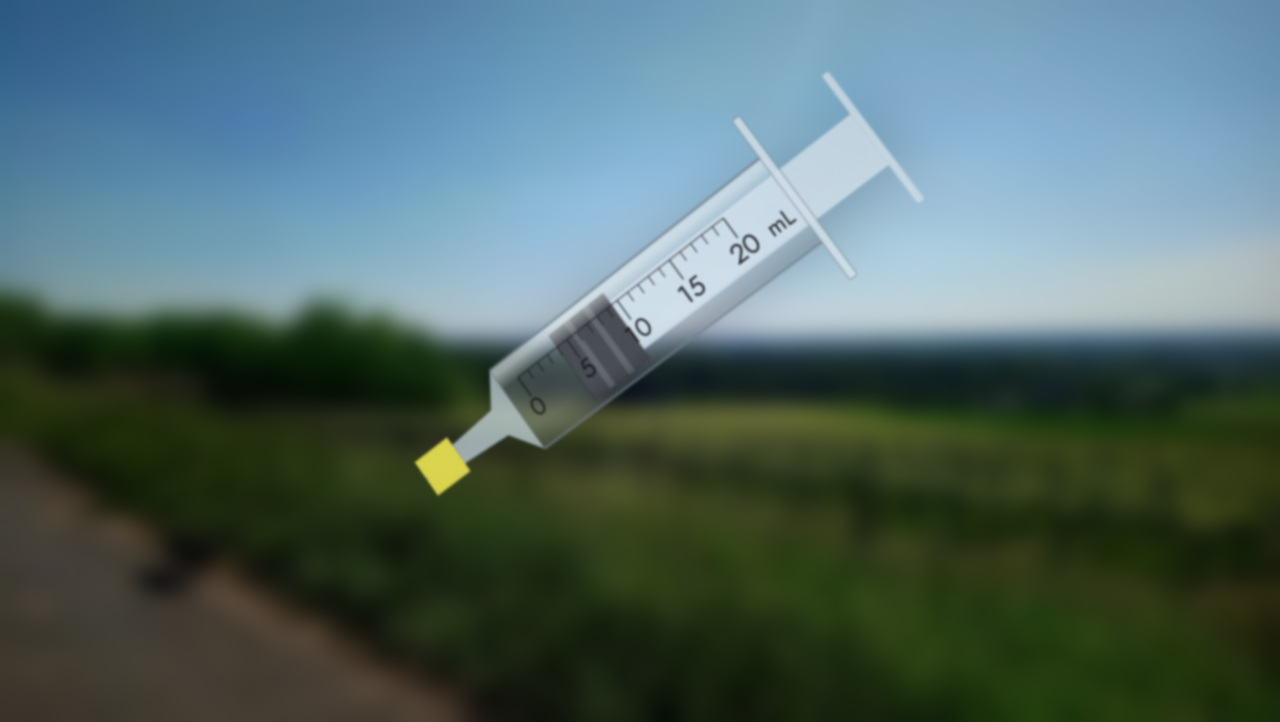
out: value=4 unit=mL
